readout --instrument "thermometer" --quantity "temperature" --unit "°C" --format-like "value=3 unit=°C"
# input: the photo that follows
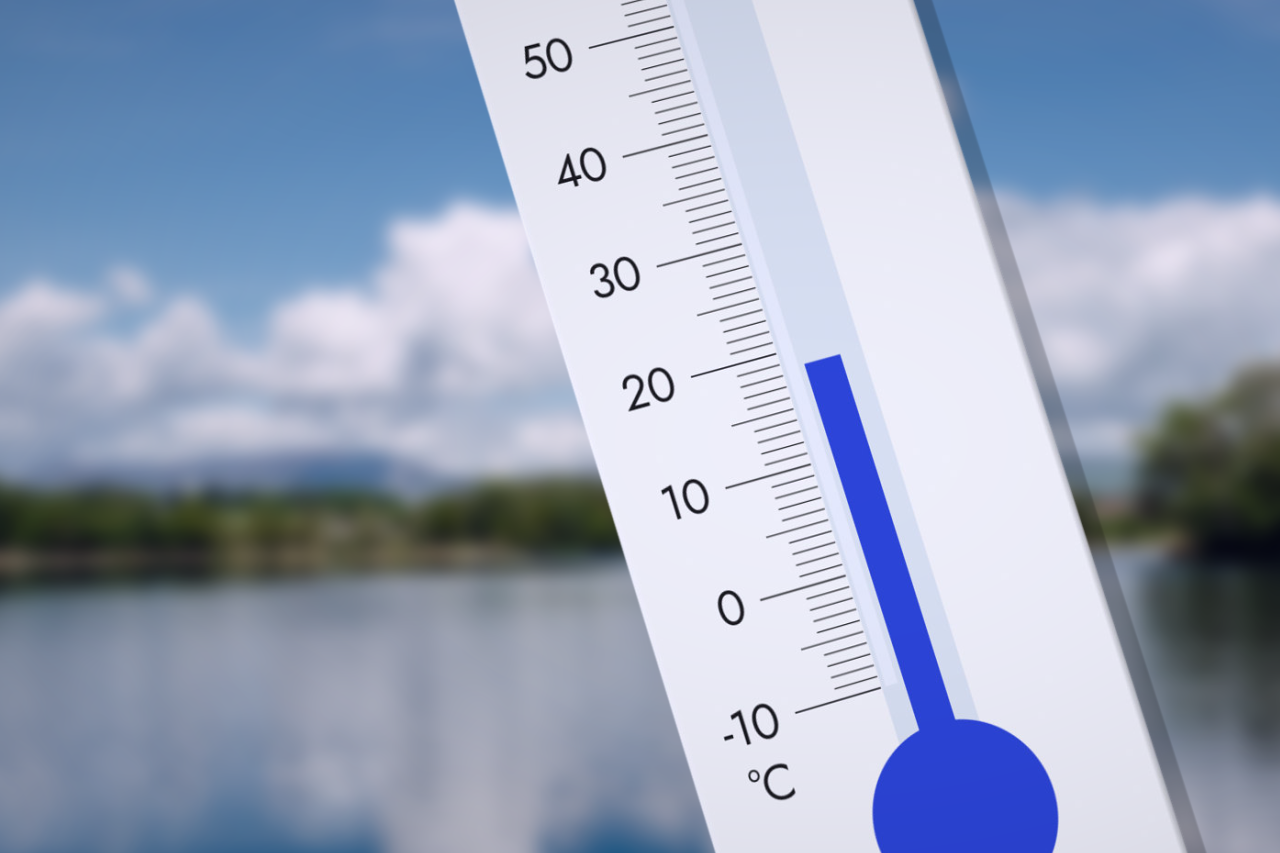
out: value=18.5 unit=°C
